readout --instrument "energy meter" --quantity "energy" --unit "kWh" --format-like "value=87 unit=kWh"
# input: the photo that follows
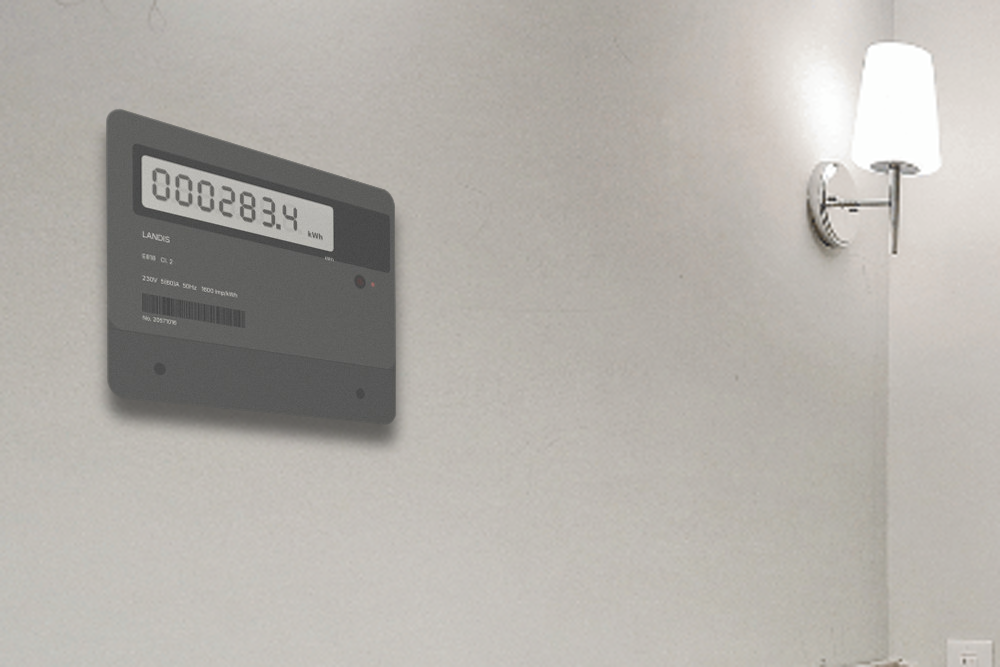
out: value=283.4 unit=kWh
